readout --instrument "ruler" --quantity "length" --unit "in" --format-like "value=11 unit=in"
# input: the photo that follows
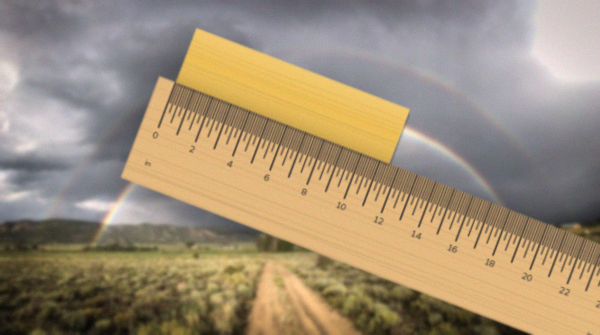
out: value=11.5 unit=in
